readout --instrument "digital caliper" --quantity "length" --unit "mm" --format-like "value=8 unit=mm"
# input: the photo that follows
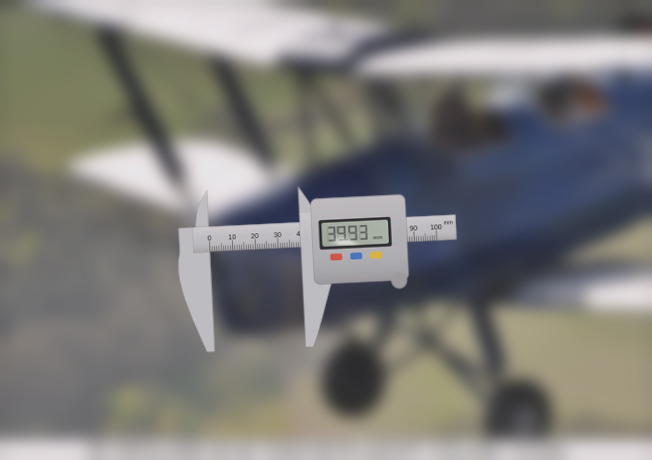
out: value=39.93 unit=mm
